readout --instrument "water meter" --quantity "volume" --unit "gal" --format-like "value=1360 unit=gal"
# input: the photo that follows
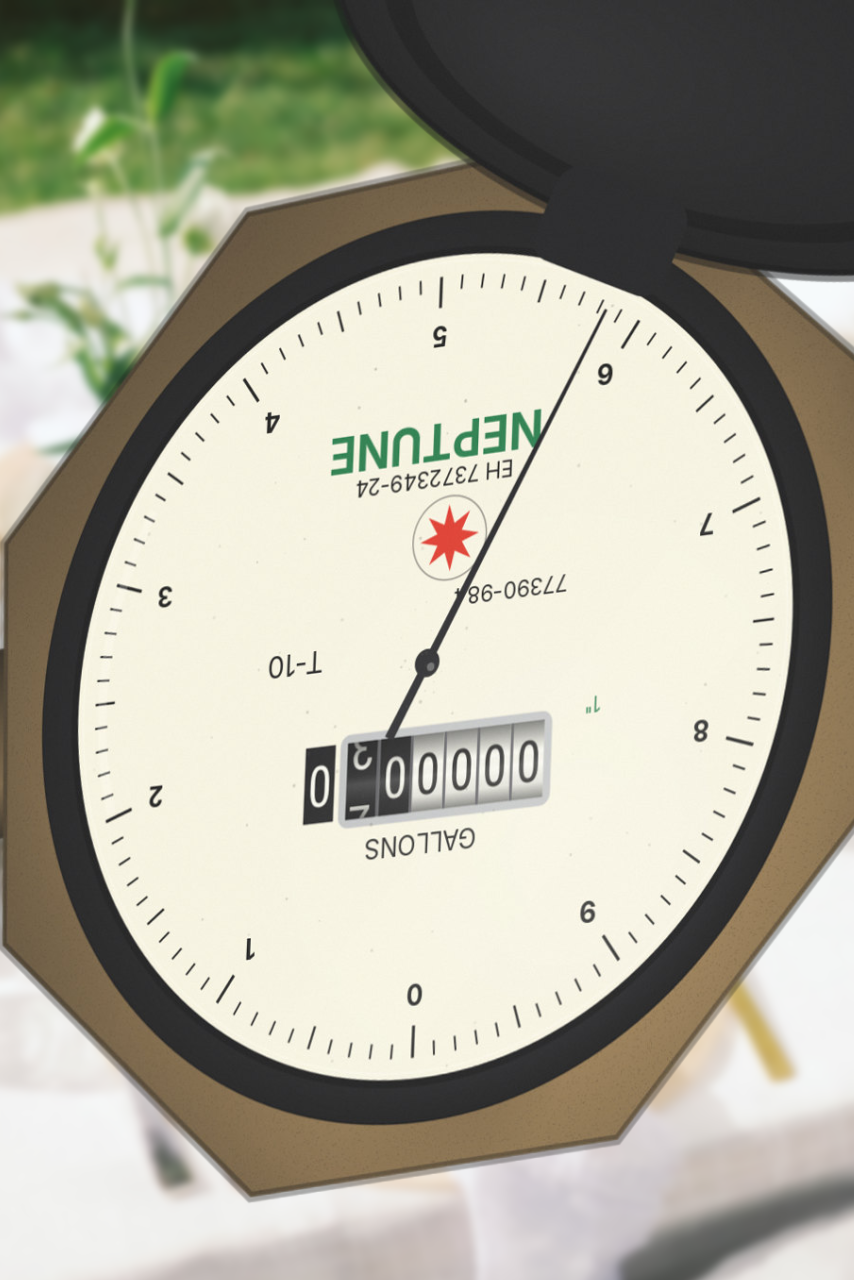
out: value=25.8 unit=gal
